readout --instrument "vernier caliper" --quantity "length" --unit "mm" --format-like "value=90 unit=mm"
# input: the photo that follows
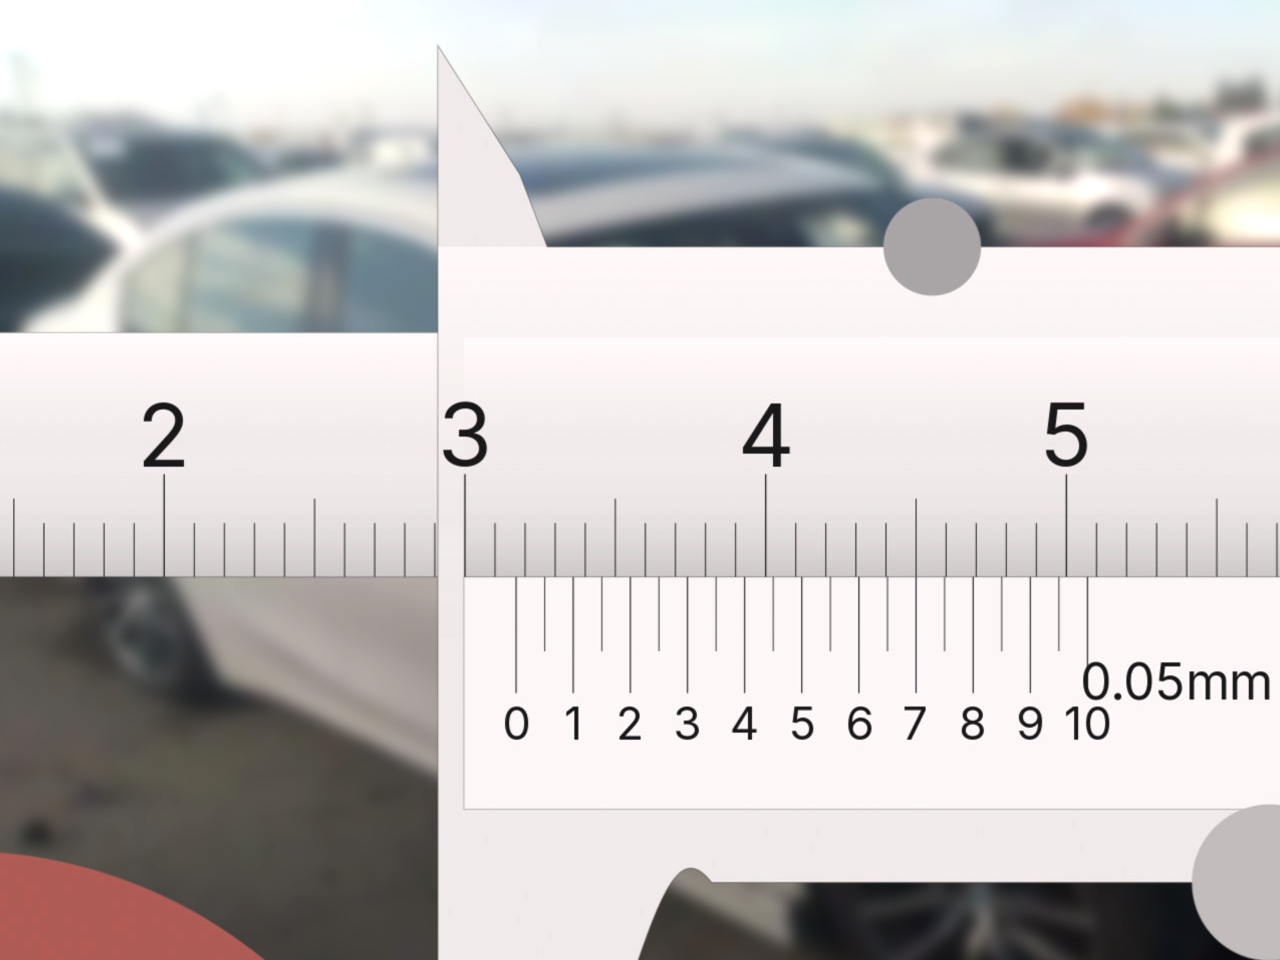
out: value=31.70 unit=mm
